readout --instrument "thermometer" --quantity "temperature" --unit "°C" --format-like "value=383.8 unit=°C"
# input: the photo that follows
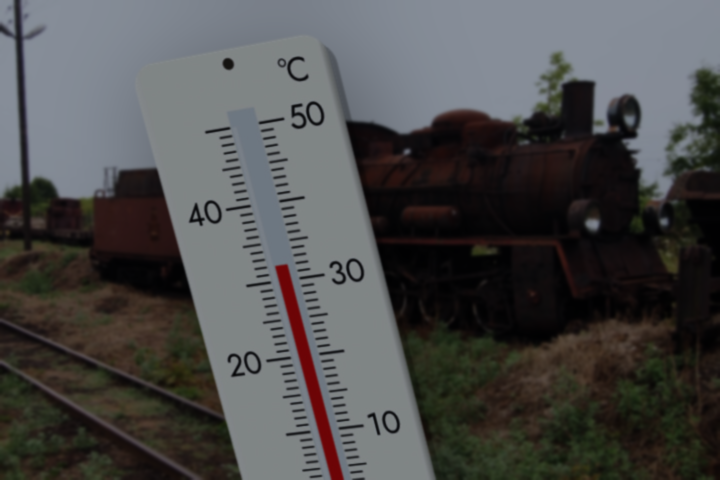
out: value=32 unit=°C
